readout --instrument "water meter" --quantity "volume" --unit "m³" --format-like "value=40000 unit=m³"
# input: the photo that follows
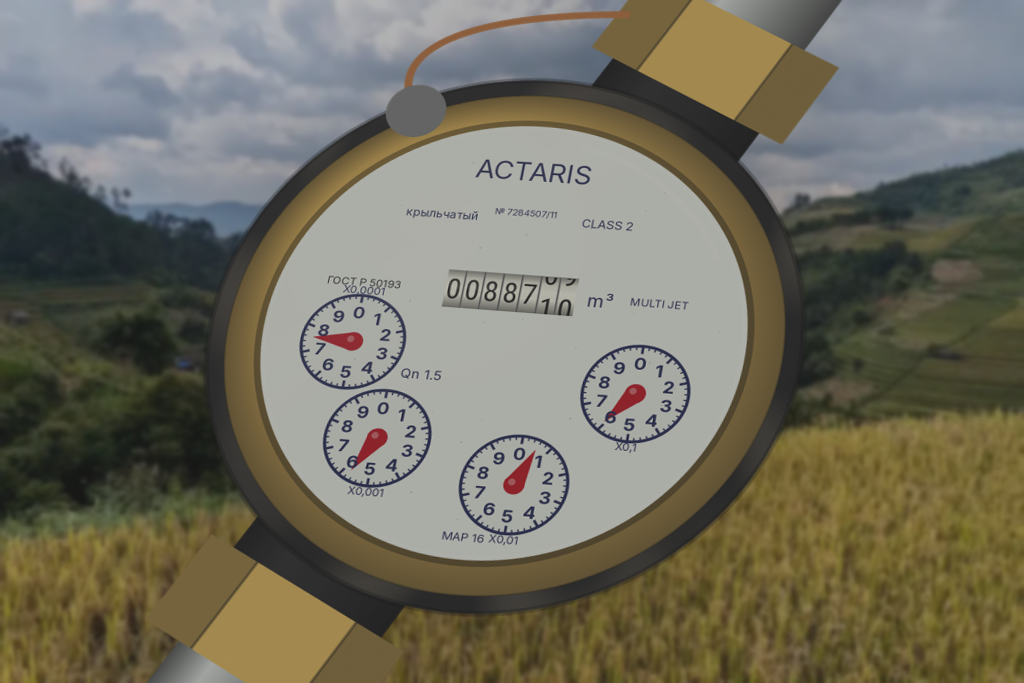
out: value=88709.6057 unit=m³
